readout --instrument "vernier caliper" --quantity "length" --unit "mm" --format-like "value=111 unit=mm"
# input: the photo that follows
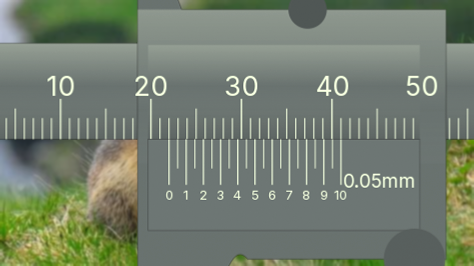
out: value=22.0 unit=mm
